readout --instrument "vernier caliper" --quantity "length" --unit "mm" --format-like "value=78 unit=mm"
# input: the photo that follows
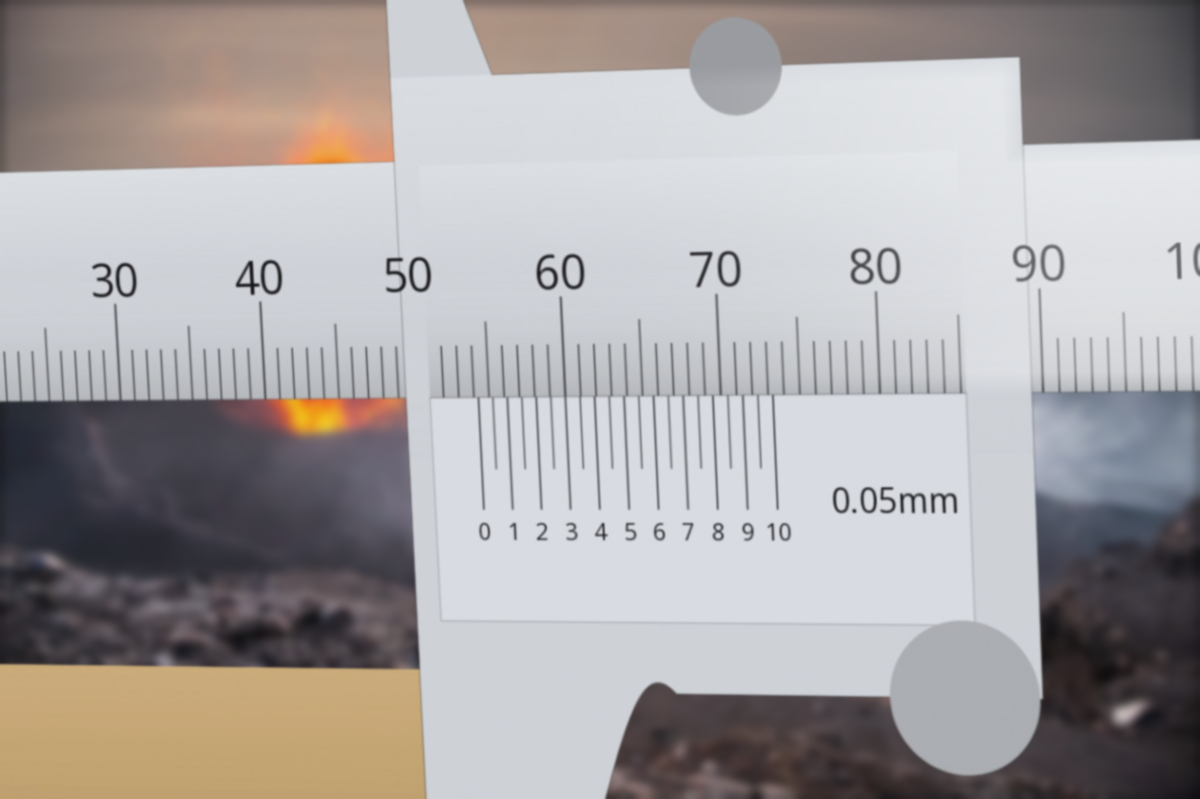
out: value=54.3 unit=mm
